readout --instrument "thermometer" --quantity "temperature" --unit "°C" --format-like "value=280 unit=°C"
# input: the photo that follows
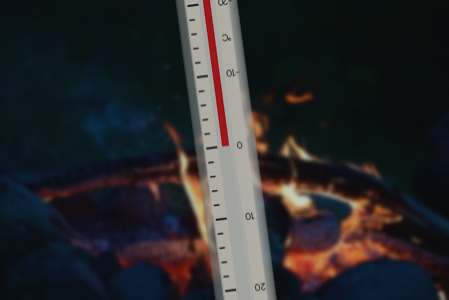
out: value=0 unit=°C
